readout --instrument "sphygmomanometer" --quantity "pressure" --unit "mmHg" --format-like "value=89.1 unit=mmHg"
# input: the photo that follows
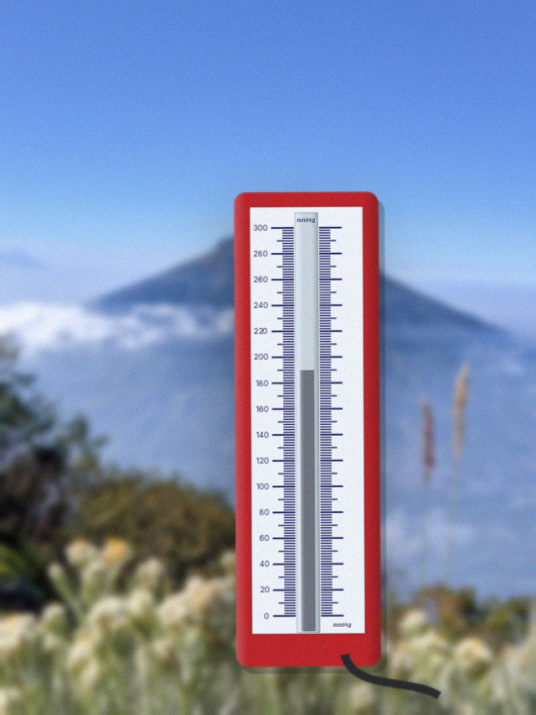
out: value=190 unit=mmHg
